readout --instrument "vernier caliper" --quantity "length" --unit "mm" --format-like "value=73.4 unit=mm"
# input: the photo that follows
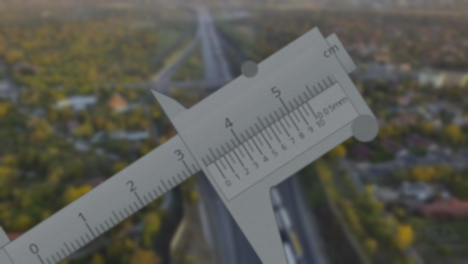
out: value=34.5 unit=mm
